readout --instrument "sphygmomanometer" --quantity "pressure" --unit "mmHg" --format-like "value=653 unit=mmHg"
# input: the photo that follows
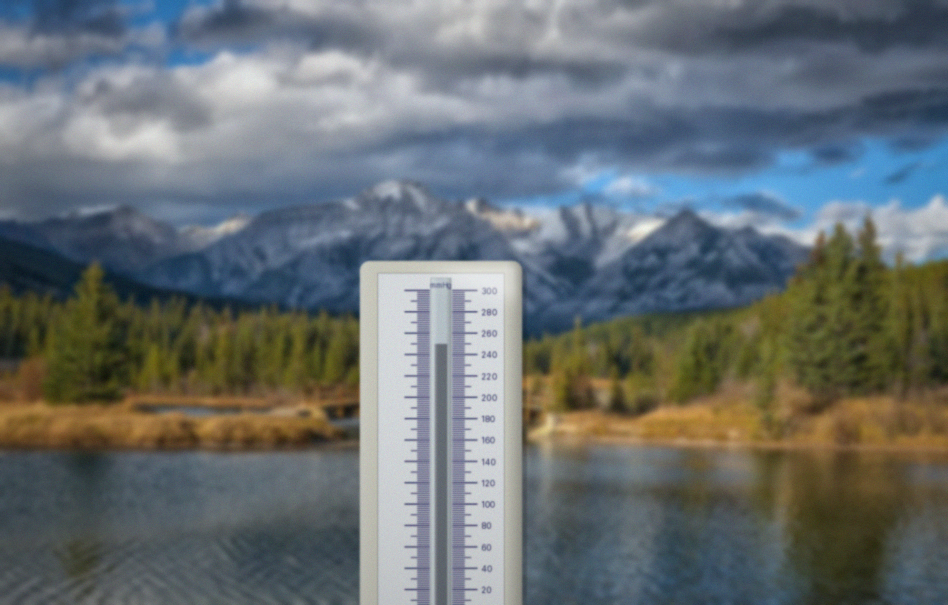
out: value=250 unit=mmHg
